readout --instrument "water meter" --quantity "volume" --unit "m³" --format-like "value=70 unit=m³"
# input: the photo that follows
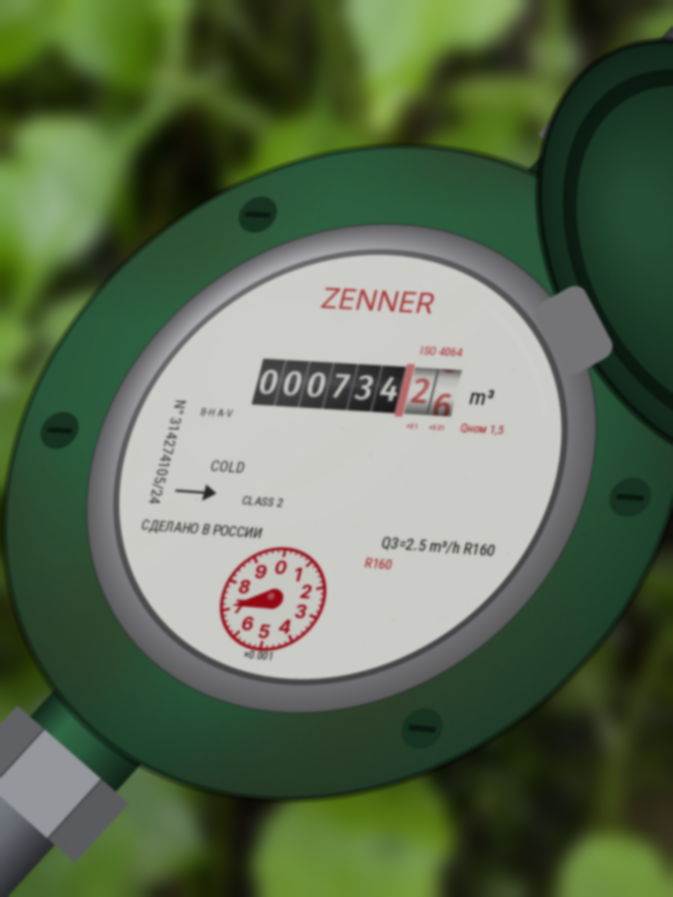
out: value=734.257 unit=m³
